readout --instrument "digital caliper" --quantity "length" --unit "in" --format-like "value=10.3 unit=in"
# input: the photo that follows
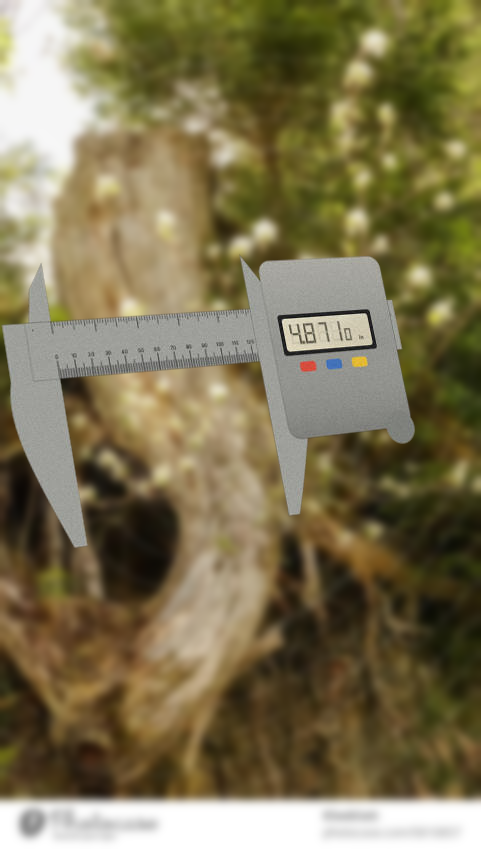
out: value=4.8710 unit=in
